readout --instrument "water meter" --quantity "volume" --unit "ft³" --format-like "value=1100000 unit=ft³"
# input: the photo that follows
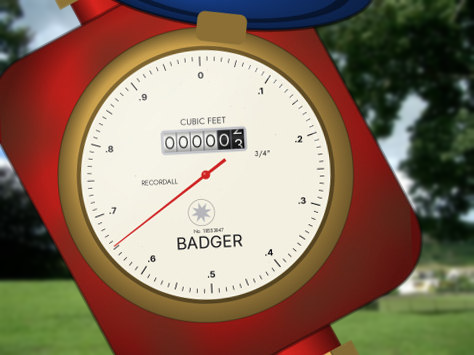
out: value=2.65 unit=ft³
